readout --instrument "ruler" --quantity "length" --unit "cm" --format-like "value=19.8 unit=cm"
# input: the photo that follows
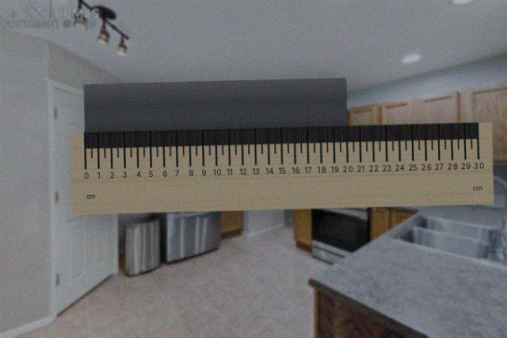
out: value=20 unit=cm
